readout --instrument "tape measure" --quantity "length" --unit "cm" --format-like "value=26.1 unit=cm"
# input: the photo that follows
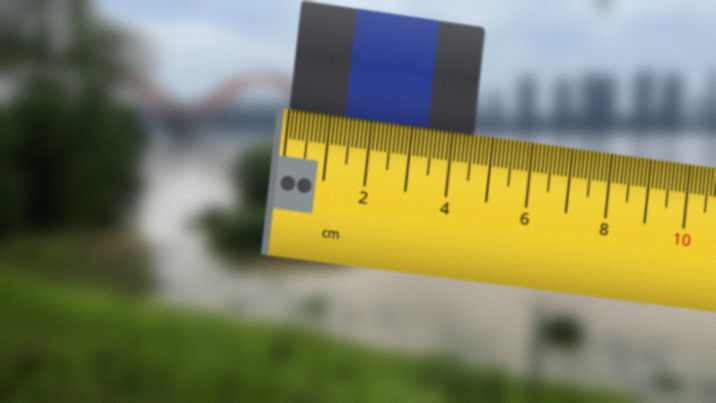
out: value=4.5 unit=cm
